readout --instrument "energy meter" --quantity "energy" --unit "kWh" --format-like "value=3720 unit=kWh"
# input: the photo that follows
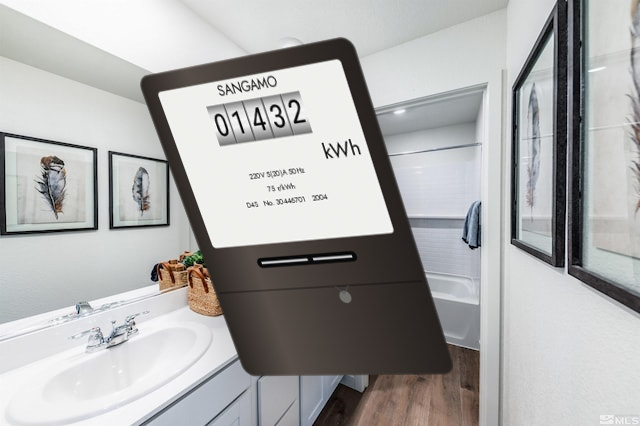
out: value=1432 unit=kWh
